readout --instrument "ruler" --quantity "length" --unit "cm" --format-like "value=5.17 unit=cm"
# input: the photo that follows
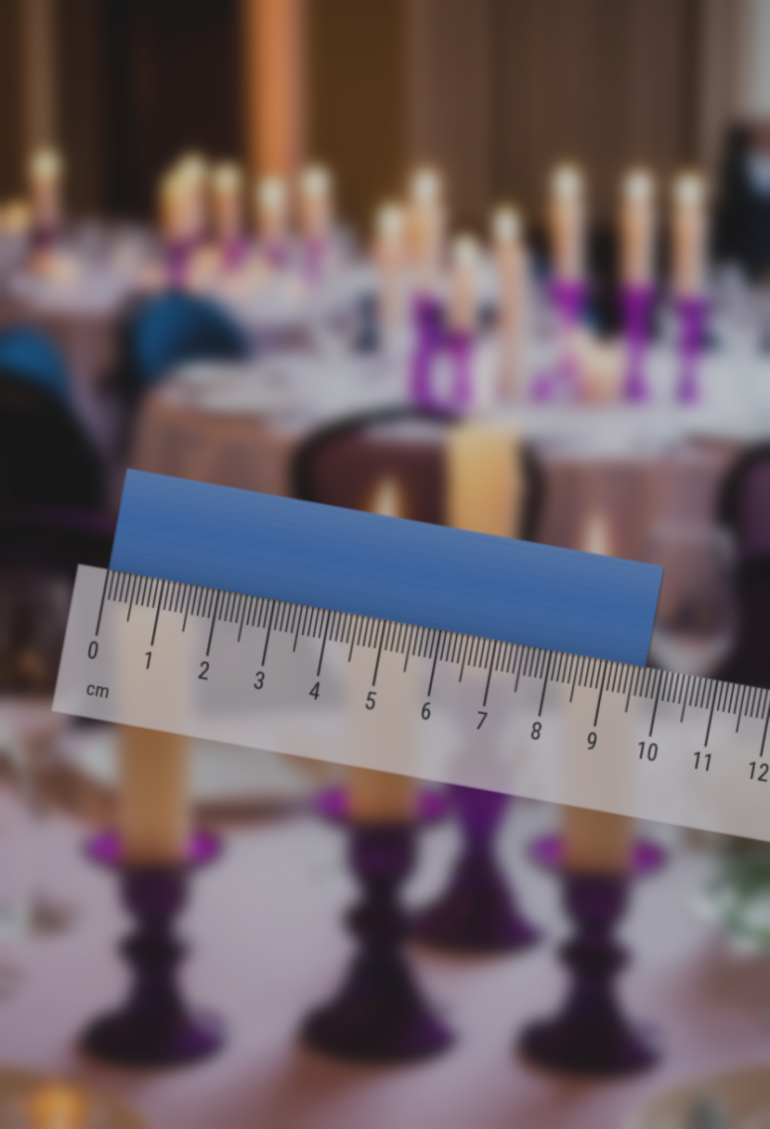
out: value=9.7 unit=cm
